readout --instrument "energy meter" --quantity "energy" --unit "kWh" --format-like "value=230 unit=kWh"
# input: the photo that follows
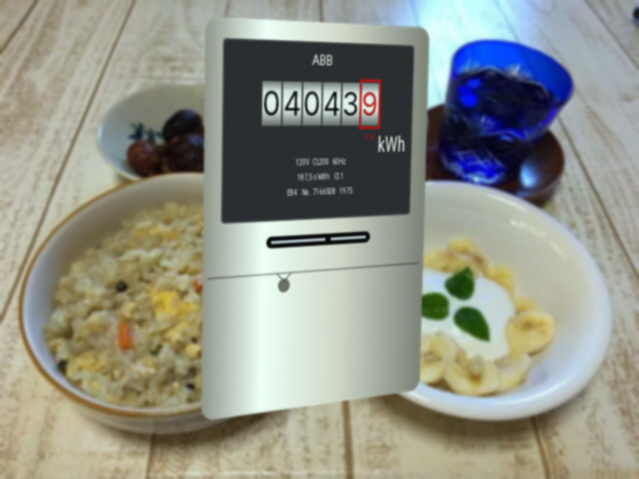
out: value=4043.9 unit=kWh
